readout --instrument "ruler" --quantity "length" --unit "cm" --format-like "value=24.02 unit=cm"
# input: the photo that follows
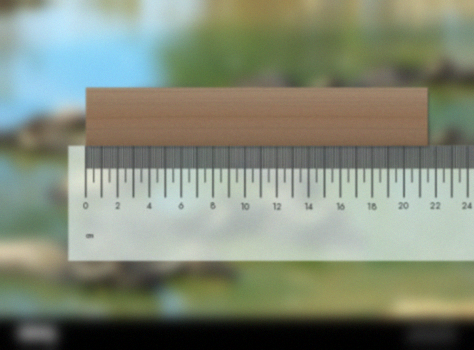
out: value=21.5 unit=cm
